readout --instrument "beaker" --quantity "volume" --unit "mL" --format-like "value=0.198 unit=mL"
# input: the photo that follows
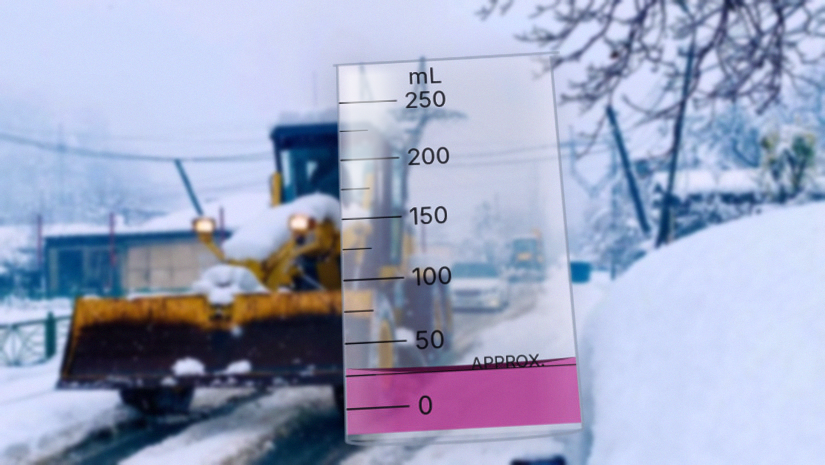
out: value=25 unit=mL
